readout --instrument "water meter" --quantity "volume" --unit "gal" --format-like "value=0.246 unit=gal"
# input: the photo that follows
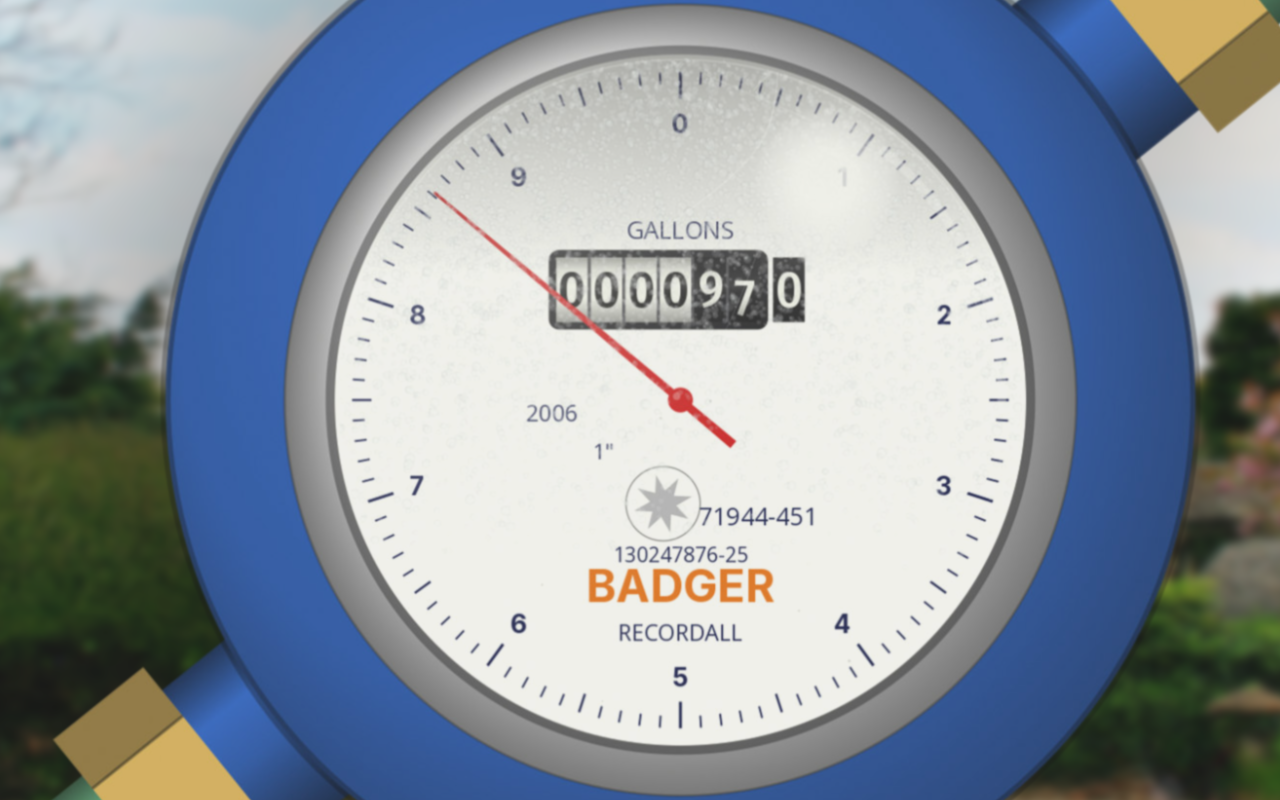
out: value=968.6 unit=gal
